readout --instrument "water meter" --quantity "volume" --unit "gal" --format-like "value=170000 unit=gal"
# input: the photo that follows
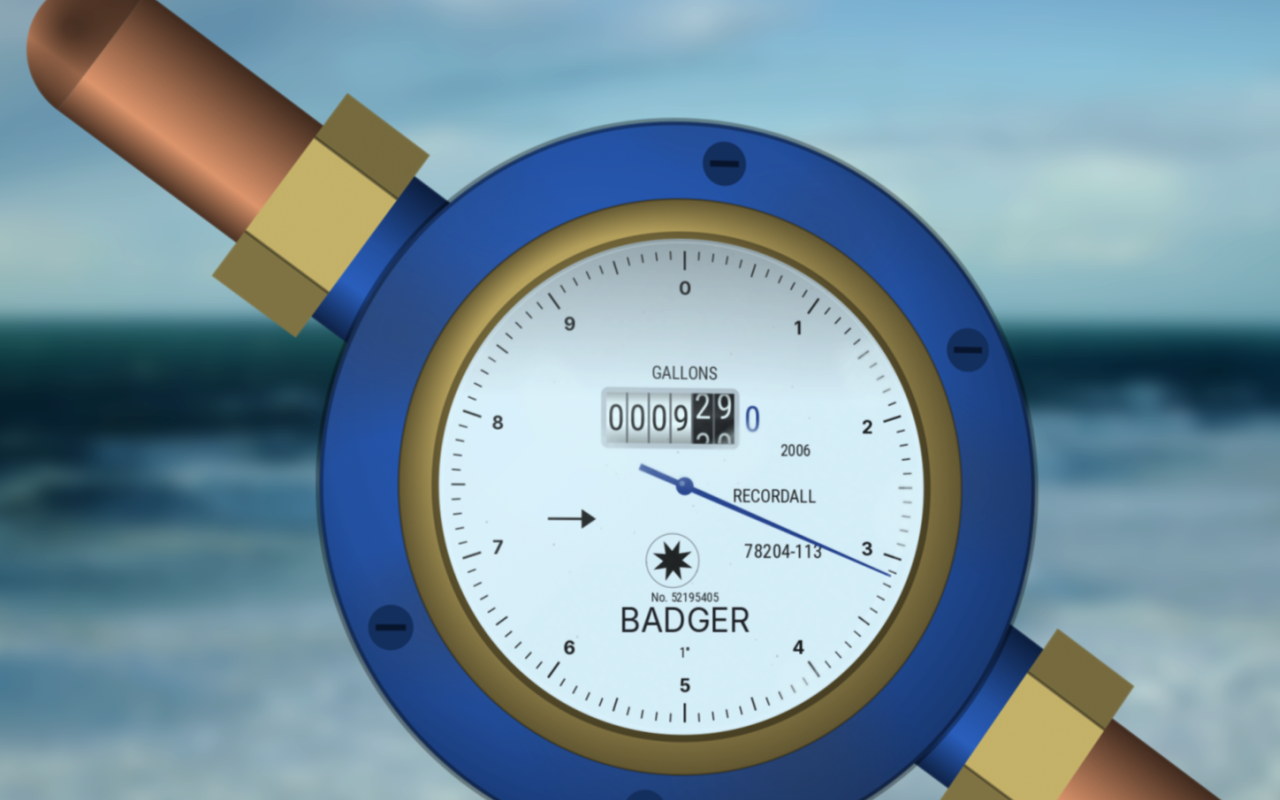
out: value=9293.1 unit=gal
